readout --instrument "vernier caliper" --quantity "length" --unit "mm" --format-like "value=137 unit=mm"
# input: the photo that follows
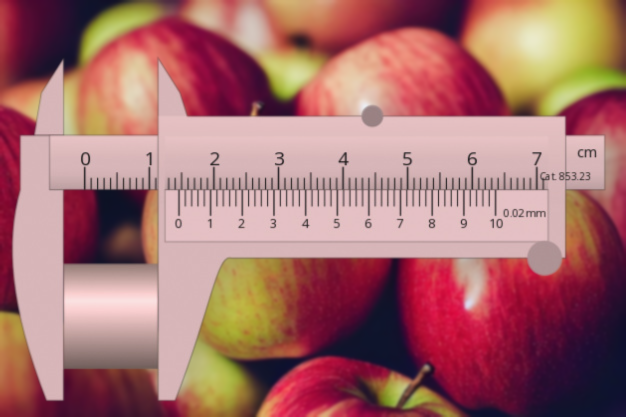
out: value=14.6 unit=mm
